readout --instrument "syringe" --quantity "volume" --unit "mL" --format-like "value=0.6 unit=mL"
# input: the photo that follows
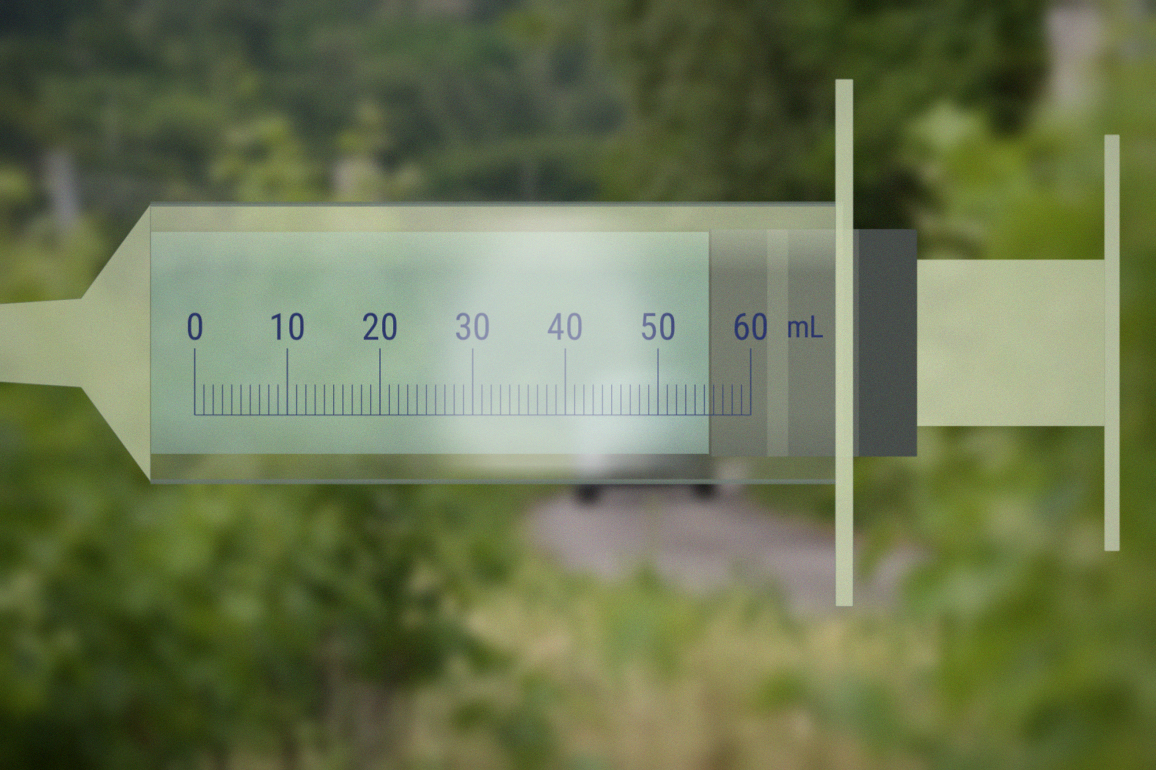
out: value=55.5 unit=mL
